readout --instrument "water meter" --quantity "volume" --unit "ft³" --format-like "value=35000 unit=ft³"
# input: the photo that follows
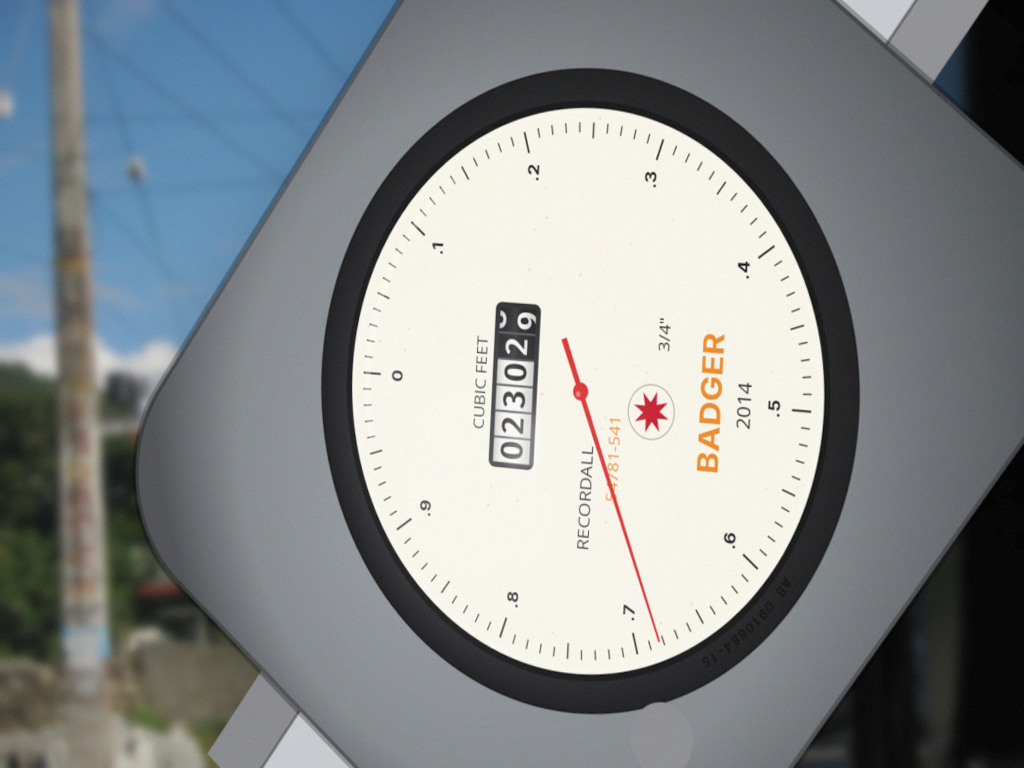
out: value=23028.68 unit=ft³
